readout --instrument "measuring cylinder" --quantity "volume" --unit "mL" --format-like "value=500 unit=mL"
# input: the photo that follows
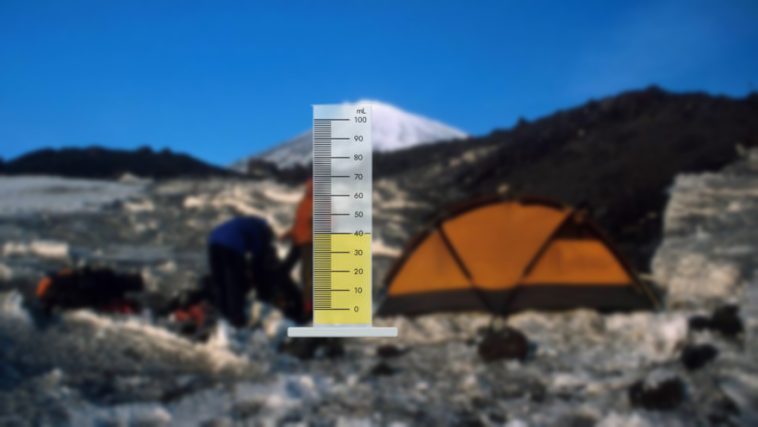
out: value=40 unit=mL
